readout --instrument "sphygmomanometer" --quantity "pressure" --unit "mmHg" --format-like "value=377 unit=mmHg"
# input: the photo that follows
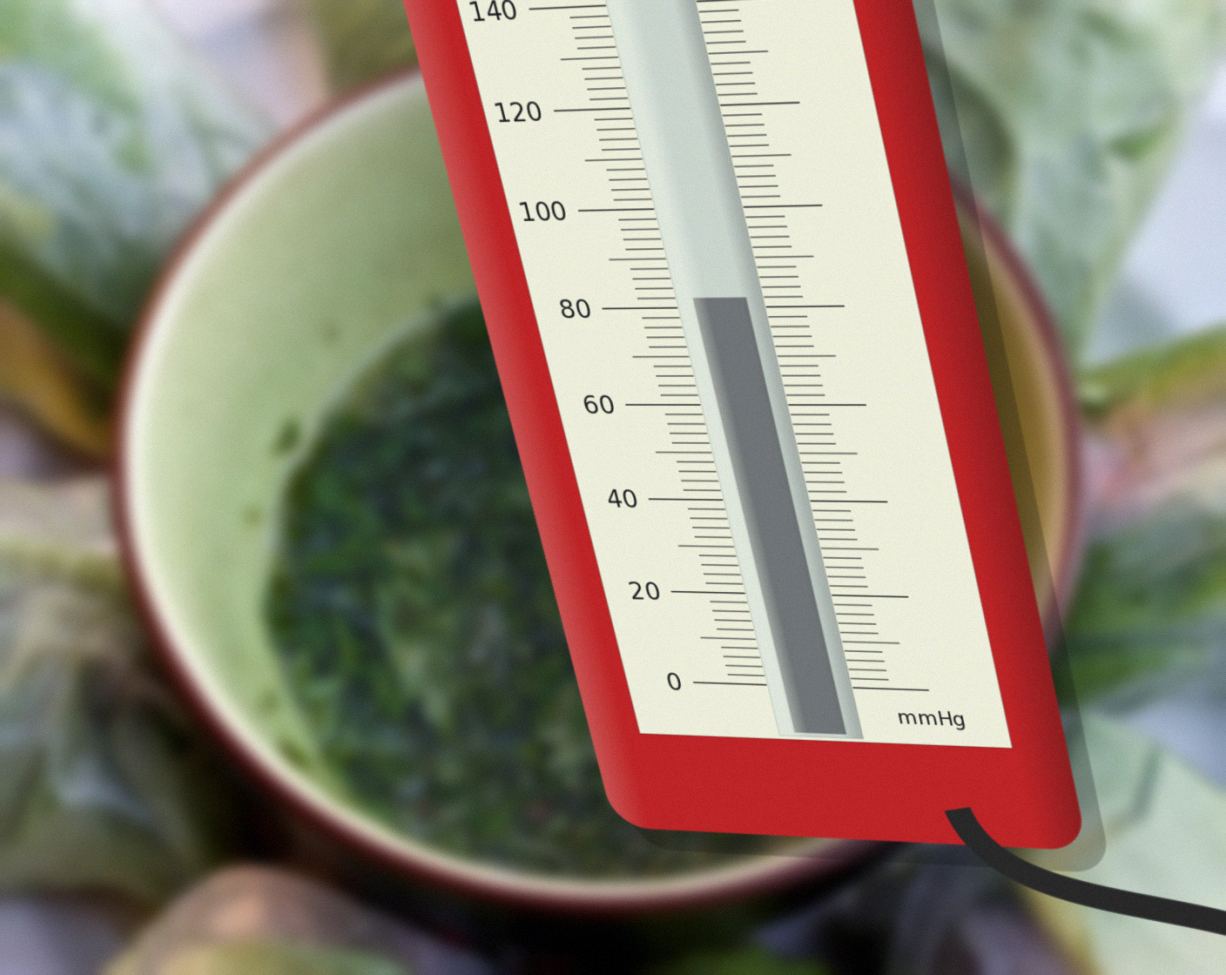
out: value=82 unit=mmHg
